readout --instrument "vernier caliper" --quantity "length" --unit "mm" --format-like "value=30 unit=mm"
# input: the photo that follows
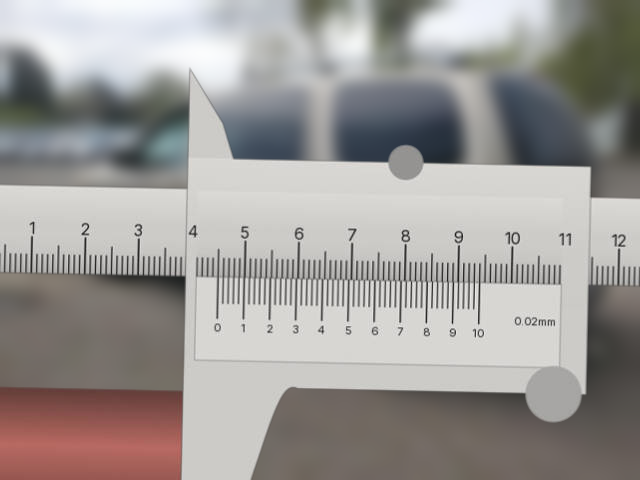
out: value=45.0 unit=mm
